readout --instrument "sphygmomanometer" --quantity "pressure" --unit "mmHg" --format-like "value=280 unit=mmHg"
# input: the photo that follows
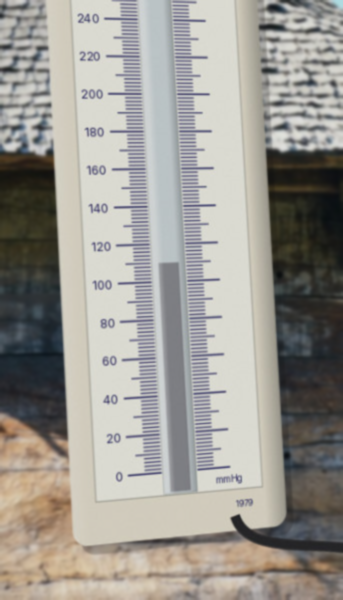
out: value=110 unit=mmHg
